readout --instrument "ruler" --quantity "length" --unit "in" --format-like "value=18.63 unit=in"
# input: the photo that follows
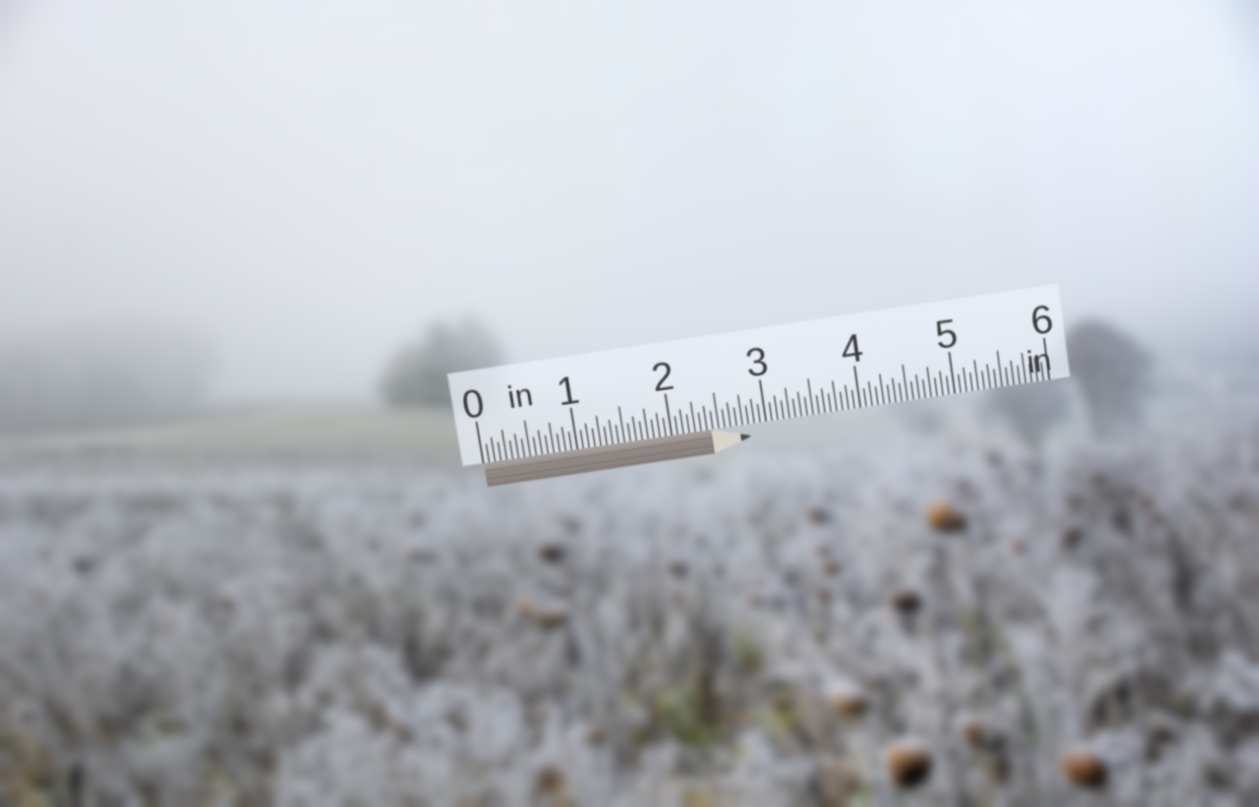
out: value=2.8125 unit=in
